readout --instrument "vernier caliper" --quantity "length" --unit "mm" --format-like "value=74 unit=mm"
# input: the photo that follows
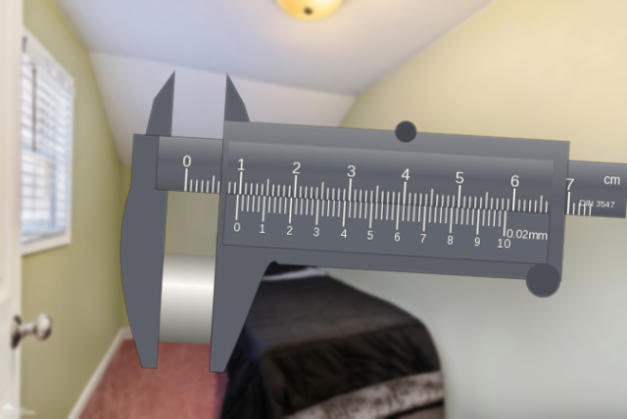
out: value=9.6 unit=mm
